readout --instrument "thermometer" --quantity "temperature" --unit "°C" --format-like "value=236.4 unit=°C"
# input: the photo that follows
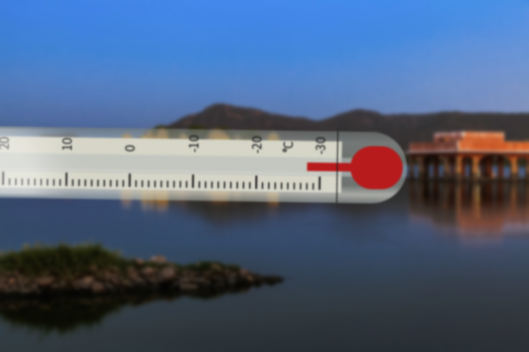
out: value=-28 unit=°C
